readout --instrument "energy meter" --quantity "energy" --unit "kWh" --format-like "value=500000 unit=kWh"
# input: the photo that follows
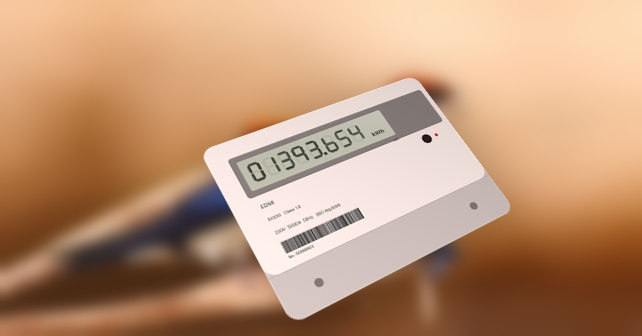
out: value=1393.654 unit=kWh
